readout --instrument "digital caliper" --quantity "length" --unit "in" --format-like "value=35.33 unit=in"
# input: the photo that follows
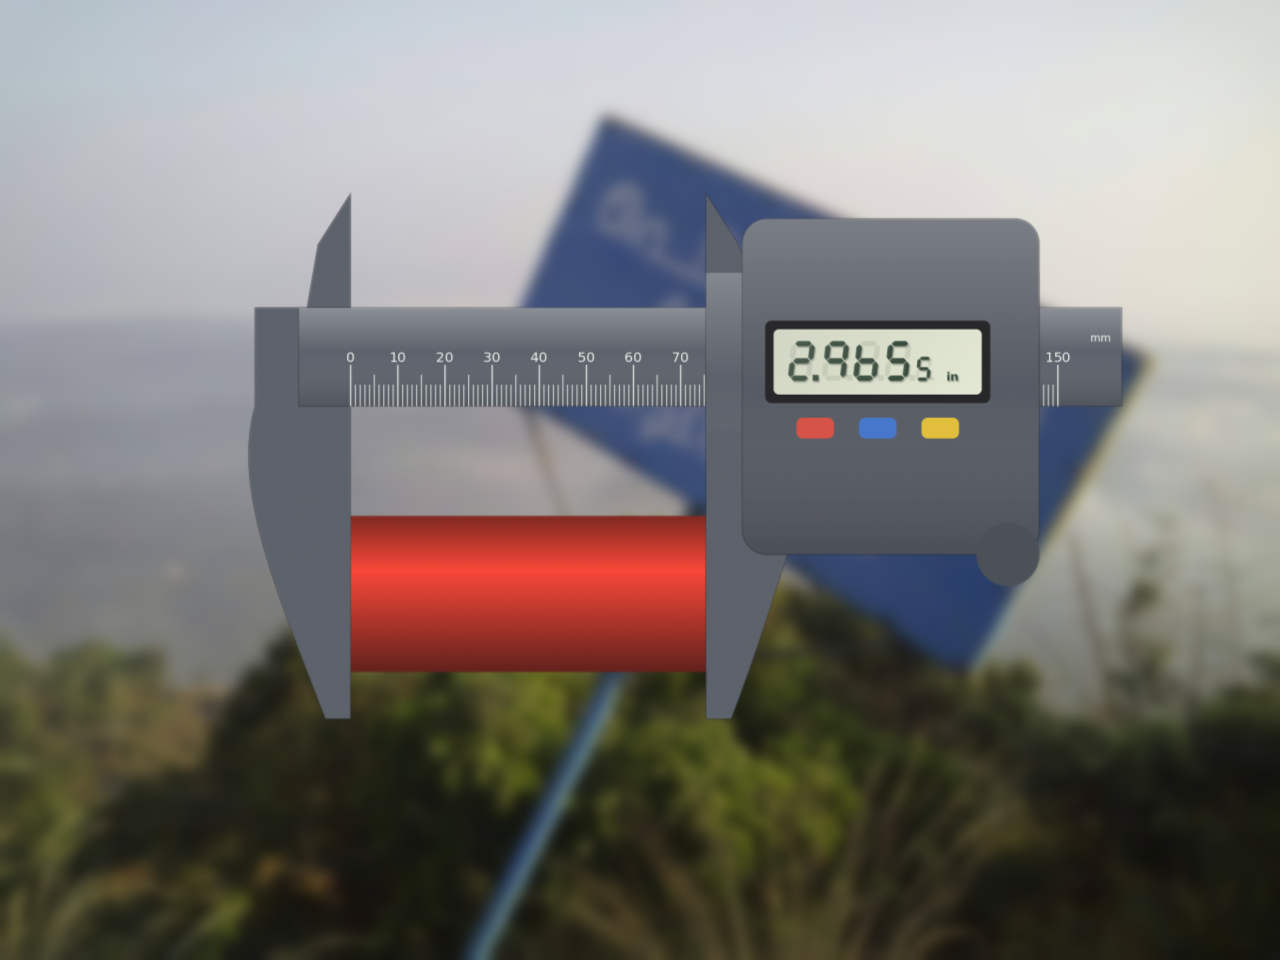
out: value=2.9655 unit=in
